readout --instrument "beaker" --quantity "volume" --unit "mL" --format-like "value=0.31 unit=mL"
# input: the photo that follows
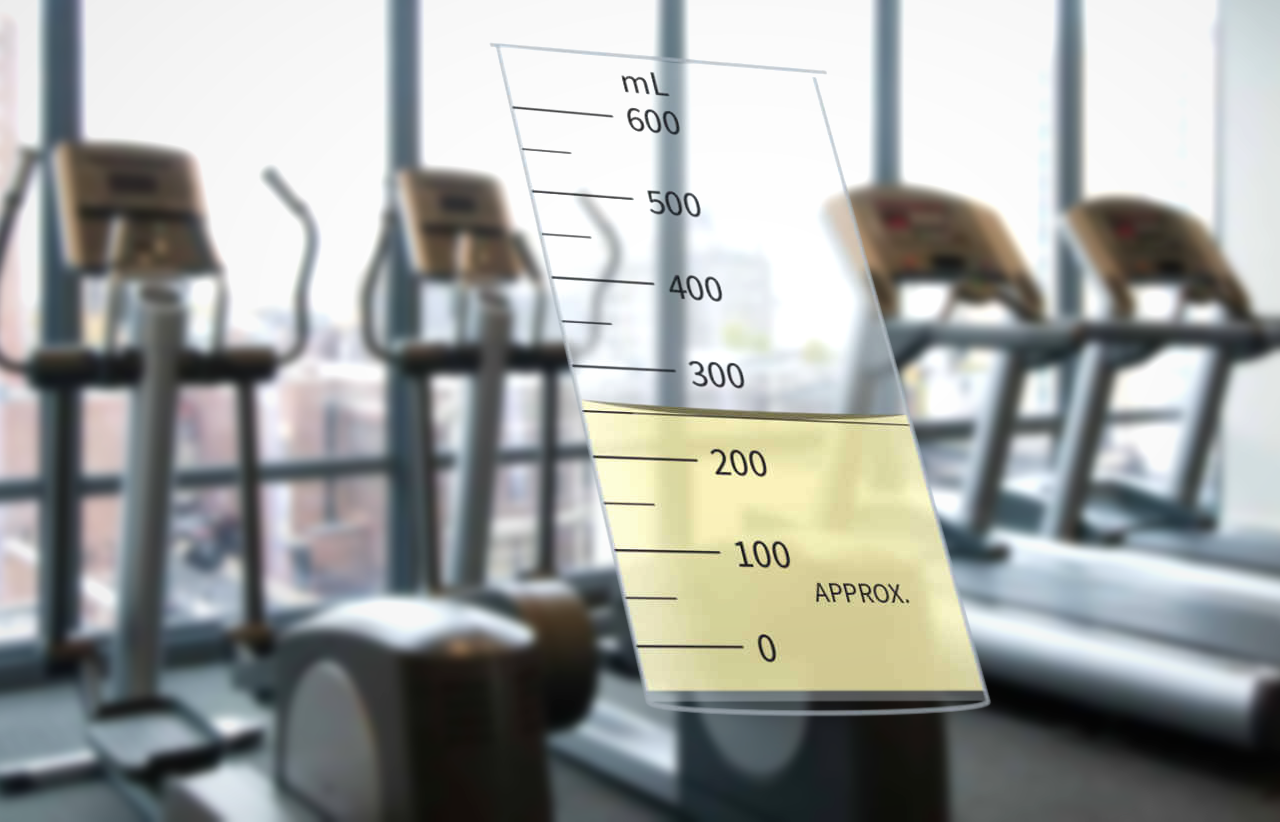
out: value=250 unit=mL
